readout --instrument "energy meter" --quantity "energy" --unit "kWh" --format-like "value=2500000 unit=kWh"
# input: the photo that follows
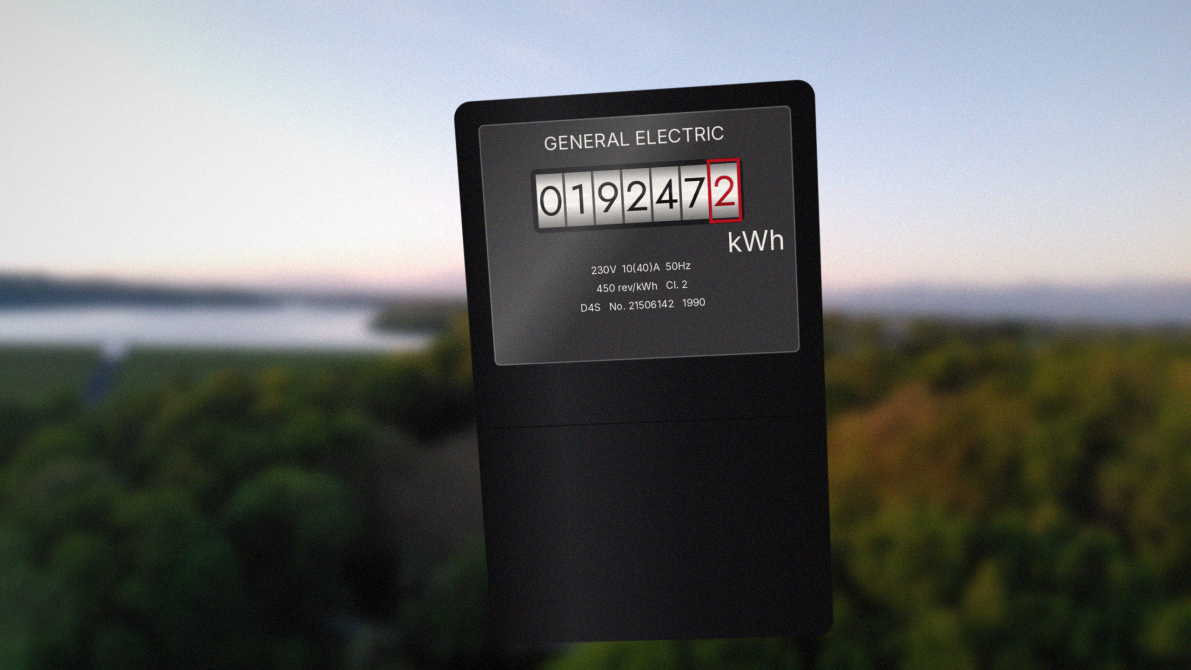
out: value=19247.2 unit=kWh
